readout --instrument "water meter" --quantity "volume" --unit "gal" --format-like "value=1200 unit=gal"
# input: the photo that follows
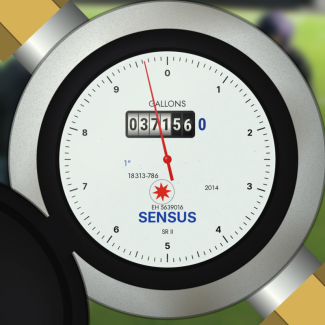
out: value=371559.6 unit=gal
